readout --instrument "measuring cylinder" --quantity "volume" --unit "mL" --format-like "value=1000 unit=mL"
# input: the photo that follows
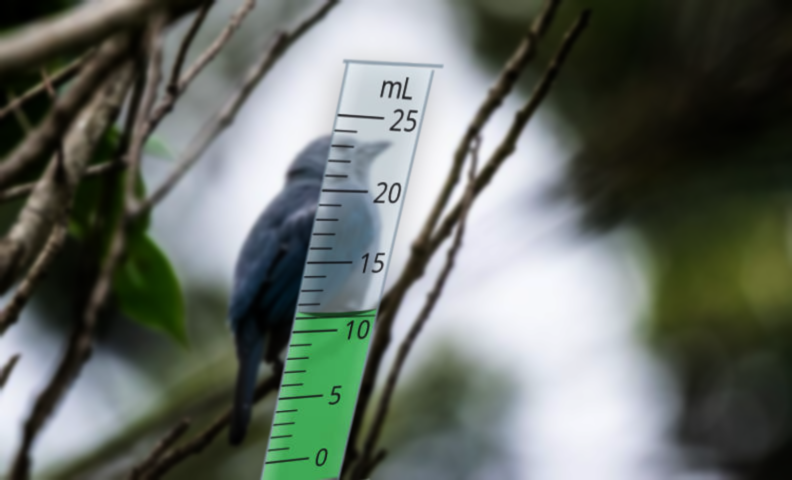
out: value=11 unit=mL
